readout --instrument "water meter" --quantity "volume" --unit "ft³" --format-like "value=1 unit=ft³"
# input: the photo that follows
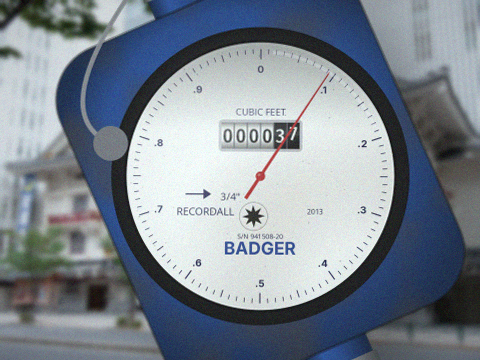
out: value=37.09 unit=ft³
